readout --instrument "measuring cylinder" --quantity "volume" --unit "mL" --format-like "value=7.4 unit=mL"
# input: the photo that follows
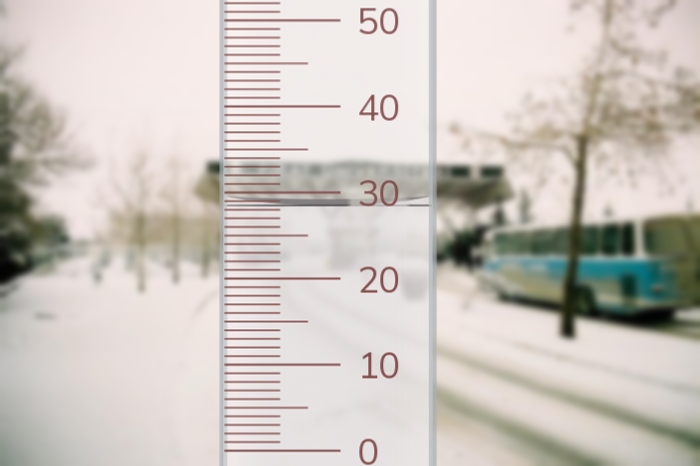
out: value=28.5 unit=mL
